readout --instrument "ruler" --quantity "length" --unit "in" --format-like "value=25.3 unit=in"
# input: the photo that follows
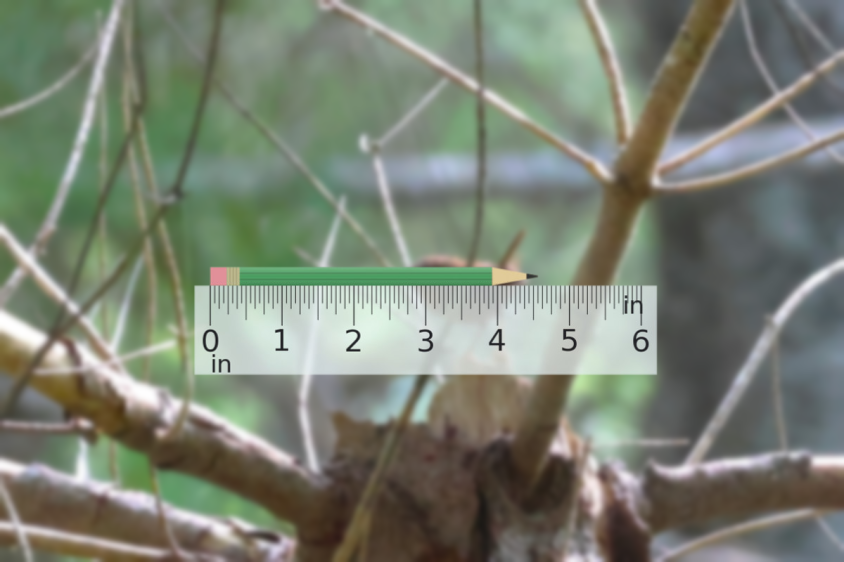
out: value=4.5625 unit=in
